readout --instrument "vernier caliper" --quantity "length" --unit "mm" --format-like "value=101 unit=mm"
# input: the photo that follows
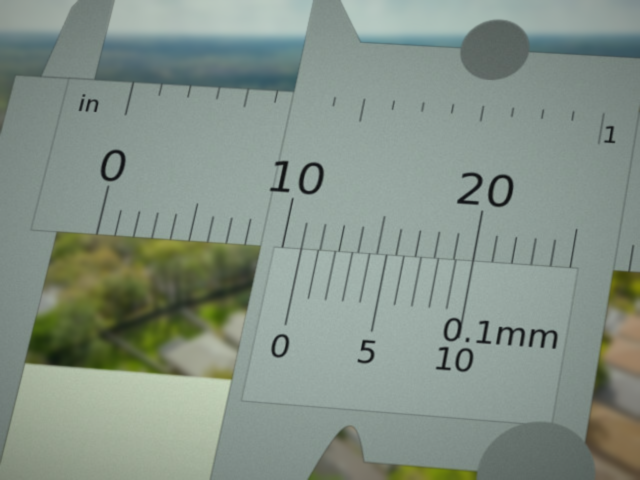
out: value=11.0 unit=mm
